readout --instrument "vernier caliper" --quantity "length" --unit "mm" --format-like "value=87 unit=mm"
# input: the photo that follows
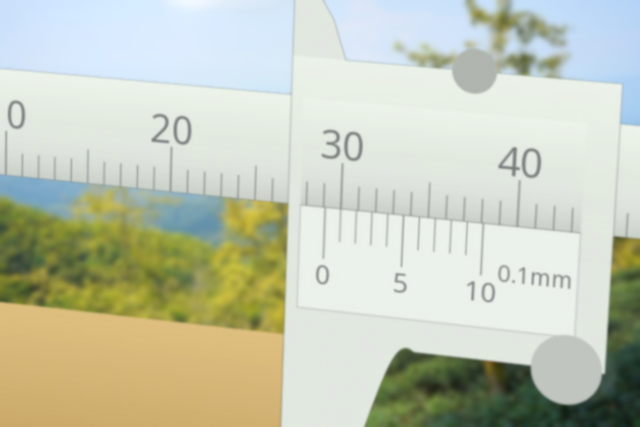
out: value=29.1 unit=mm
